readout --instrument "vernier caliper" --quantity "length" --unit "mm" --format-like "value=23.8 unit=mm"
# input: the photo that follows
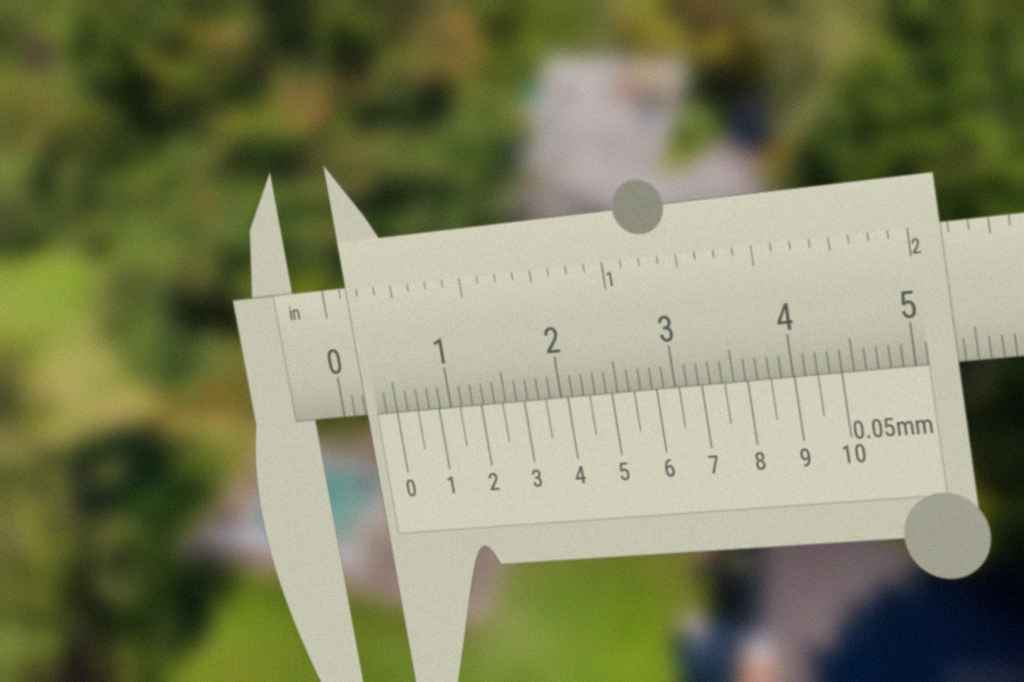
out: value=5.0 unit=mm
